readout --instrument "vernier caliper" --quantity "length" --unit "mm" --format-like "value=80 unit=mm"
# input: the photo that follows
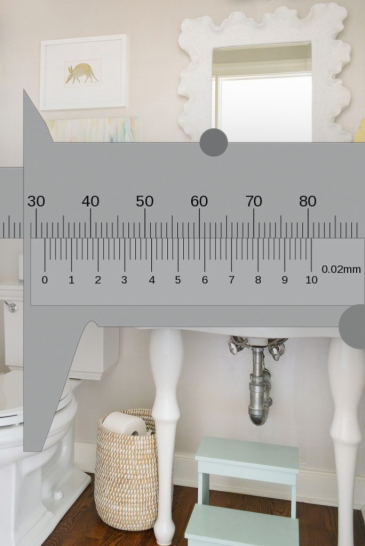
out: value=31.6 unit=mm
